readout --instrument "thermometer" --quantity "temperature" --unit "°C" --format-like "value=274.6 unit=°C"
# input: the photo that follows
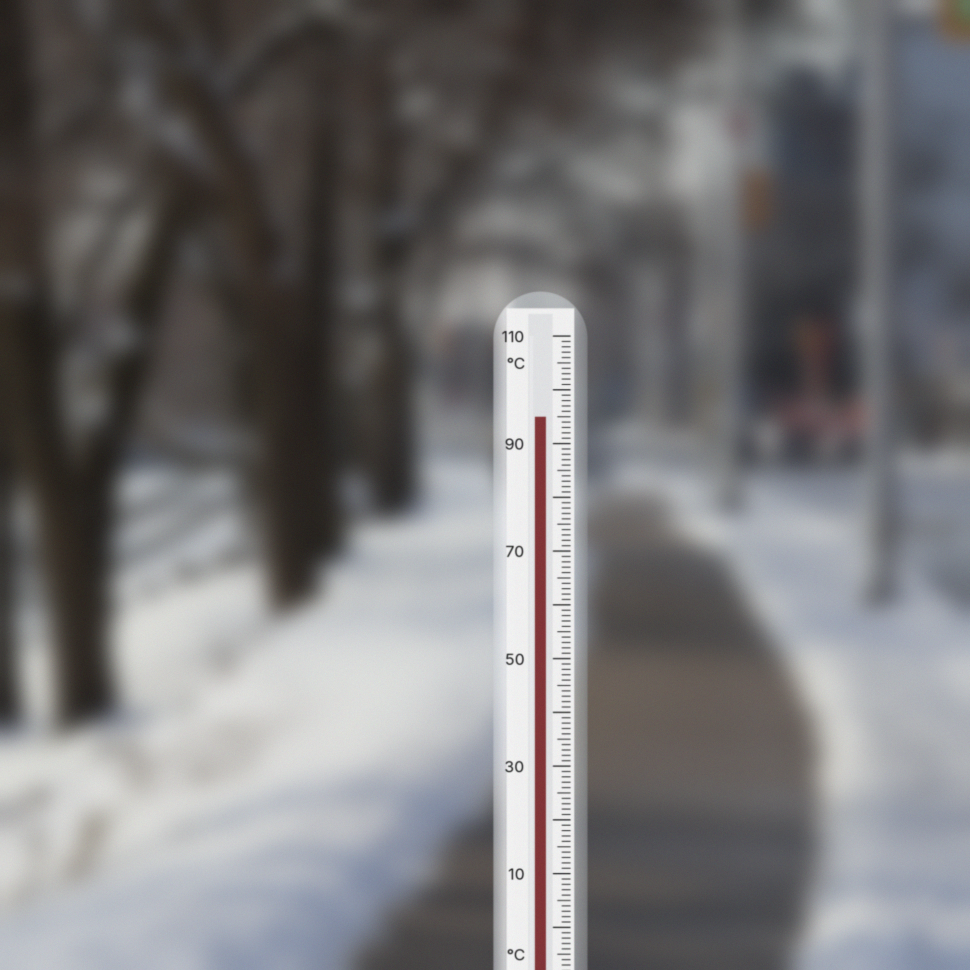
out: value=95 unit=°C
